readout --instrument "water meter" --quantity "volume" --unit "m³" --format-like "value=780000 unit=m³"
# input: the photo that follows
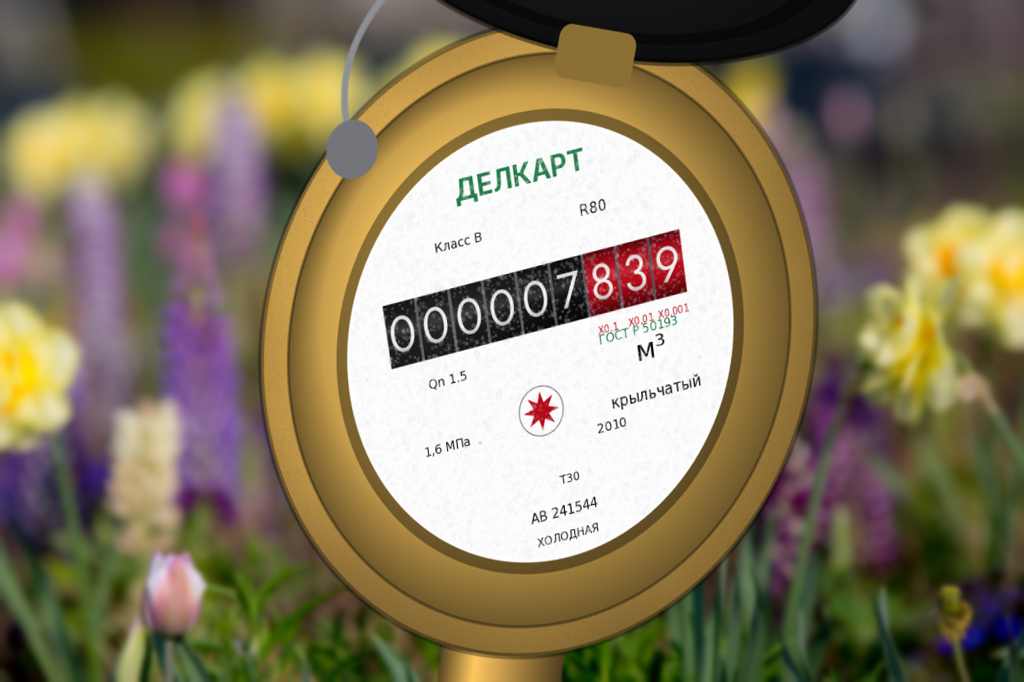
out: value=7.839 unit=m³
